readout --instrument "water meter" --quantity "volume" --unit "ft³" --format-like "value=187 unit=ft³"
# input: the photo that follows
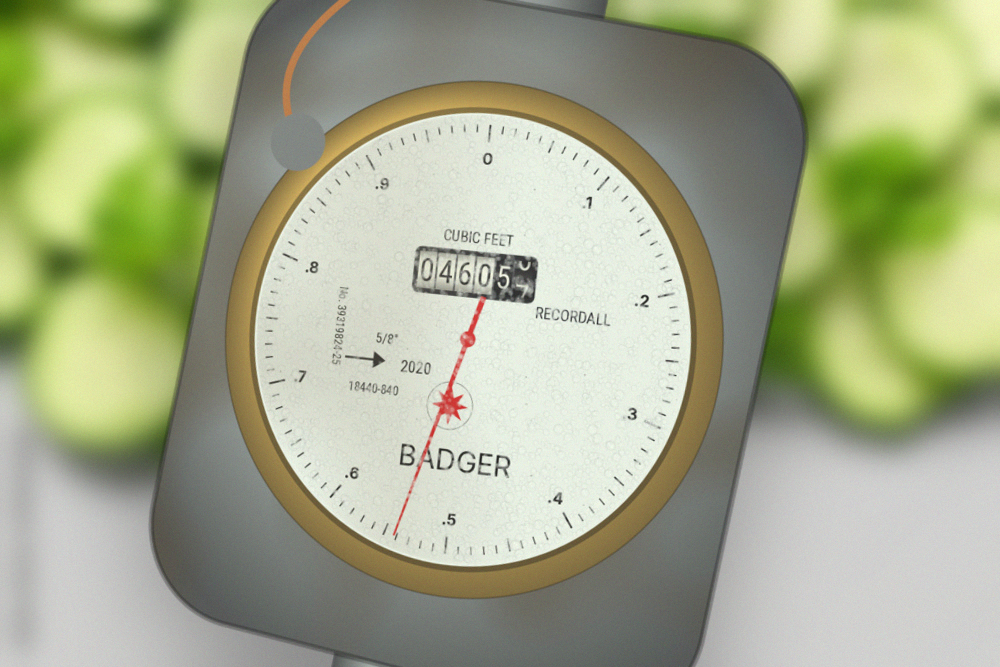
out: value=46056.54 unit=ft³
